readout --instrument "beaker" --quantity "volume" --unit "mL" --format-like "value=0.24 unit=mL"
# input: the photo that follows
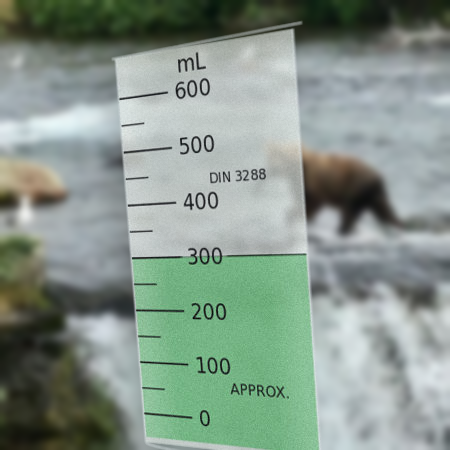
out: value=300 unit=mL
